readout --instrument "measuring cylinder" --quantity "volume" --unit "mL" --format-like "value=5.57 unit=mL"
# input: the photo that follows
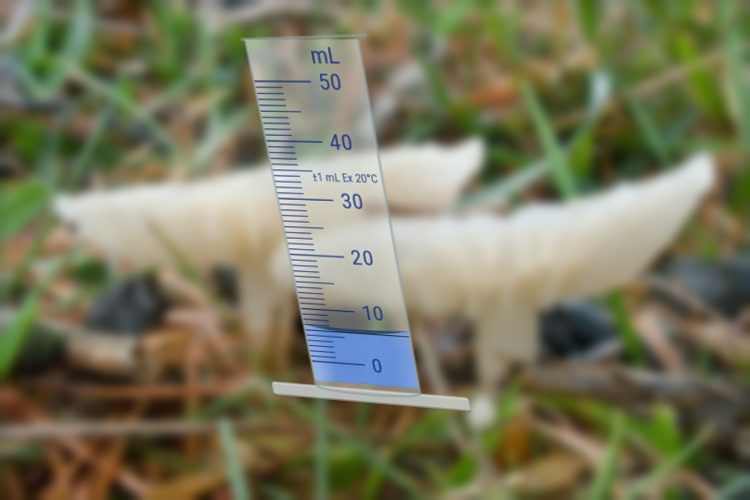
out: value=6 unit=mL
